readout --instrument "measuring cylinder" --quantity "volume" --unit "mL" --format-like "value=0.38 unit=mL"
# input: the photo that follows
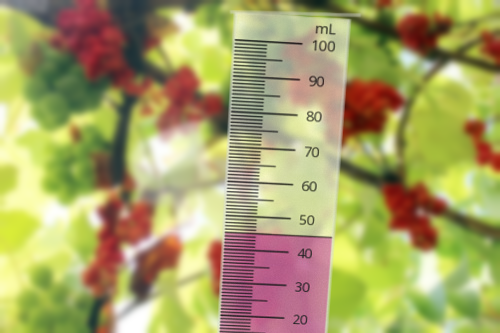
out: value=45 unit=mL
